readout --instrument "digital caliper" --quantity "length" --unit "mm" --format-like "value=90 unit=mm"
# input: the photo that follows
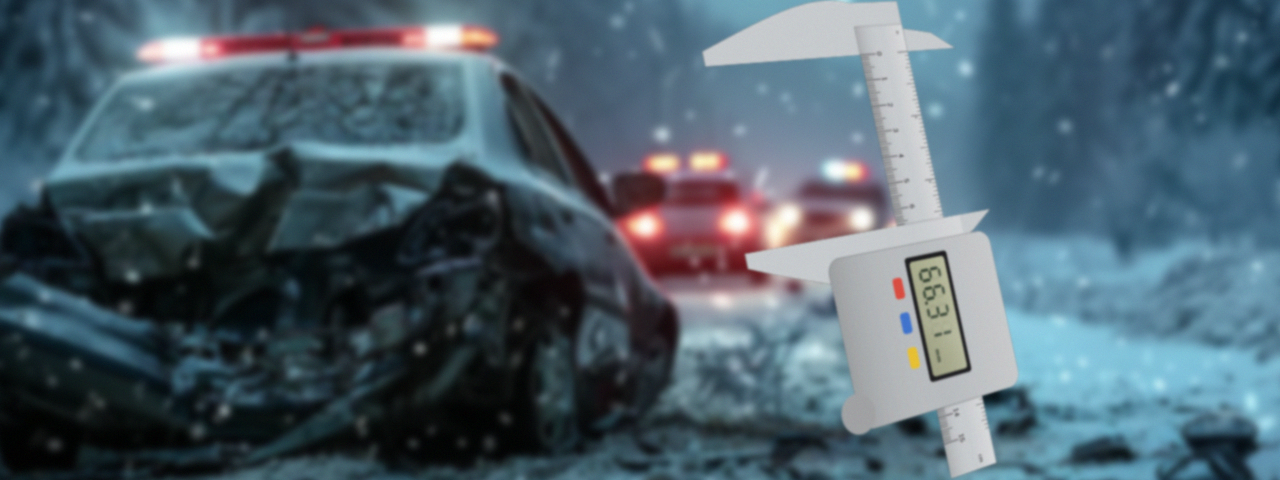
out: value=66.31 unit=mm
